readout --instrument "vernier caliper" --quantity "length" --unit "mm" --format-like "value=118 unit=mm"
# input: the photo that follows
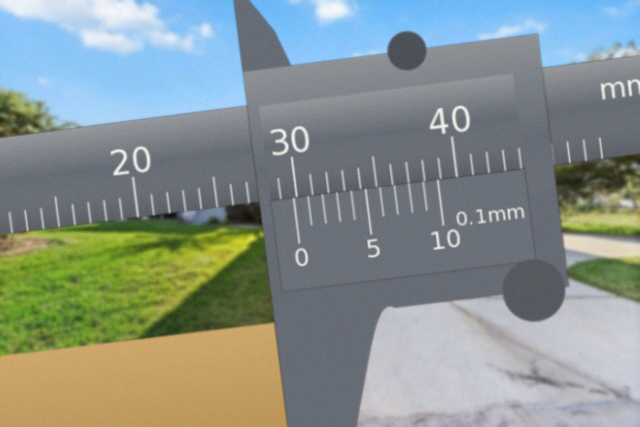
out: value=29.8 unit=mm
